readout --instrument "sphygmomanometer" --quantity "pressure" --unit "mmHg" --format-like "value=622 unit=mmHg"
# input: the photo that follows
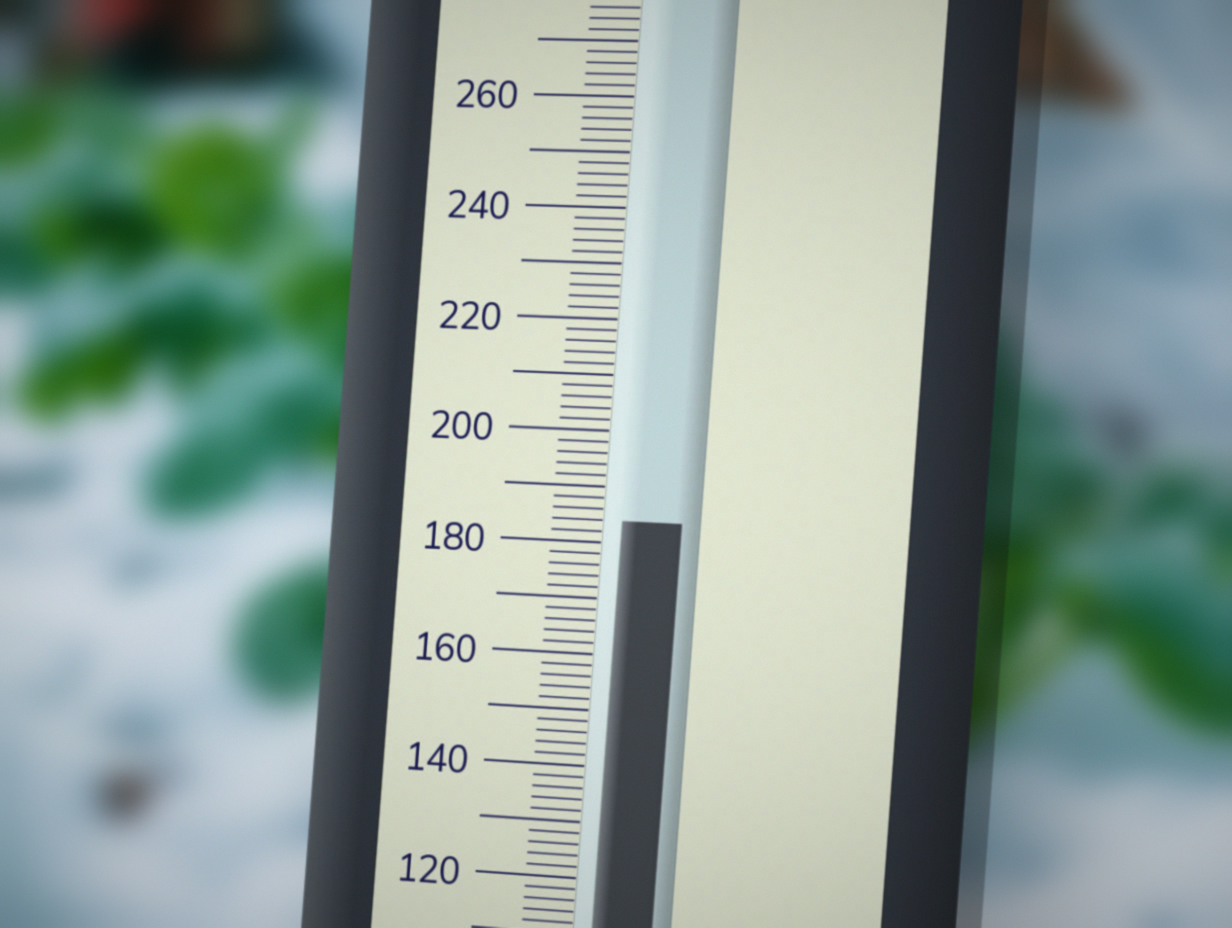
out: value=184 unit=mmHg
